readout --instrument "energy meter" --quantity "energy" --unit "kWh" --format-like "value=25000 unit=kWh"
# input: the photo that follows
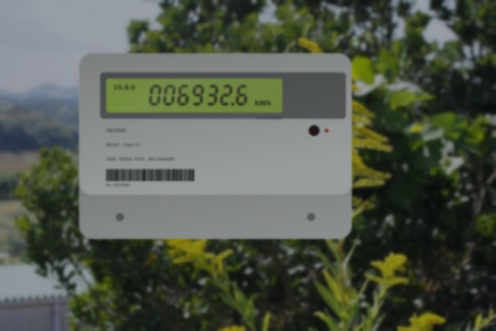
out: value=6932.6 unit=kWh
